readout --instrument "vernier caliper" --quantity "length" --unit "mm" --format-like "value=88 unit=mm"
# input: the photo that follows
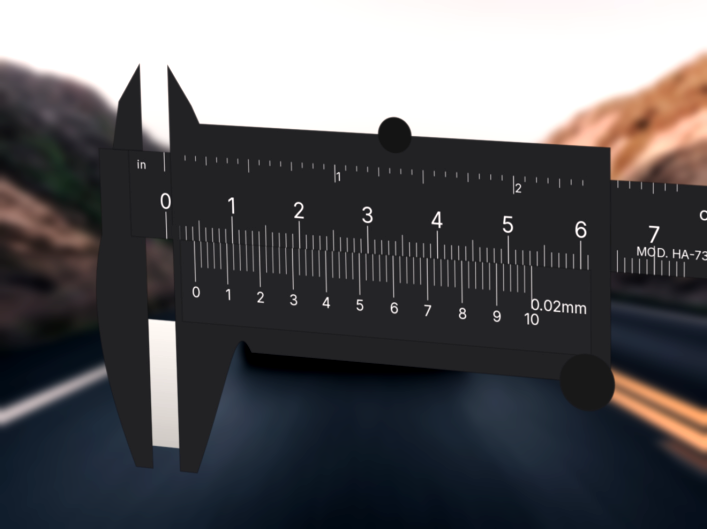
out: value=4.2 unit=mm
